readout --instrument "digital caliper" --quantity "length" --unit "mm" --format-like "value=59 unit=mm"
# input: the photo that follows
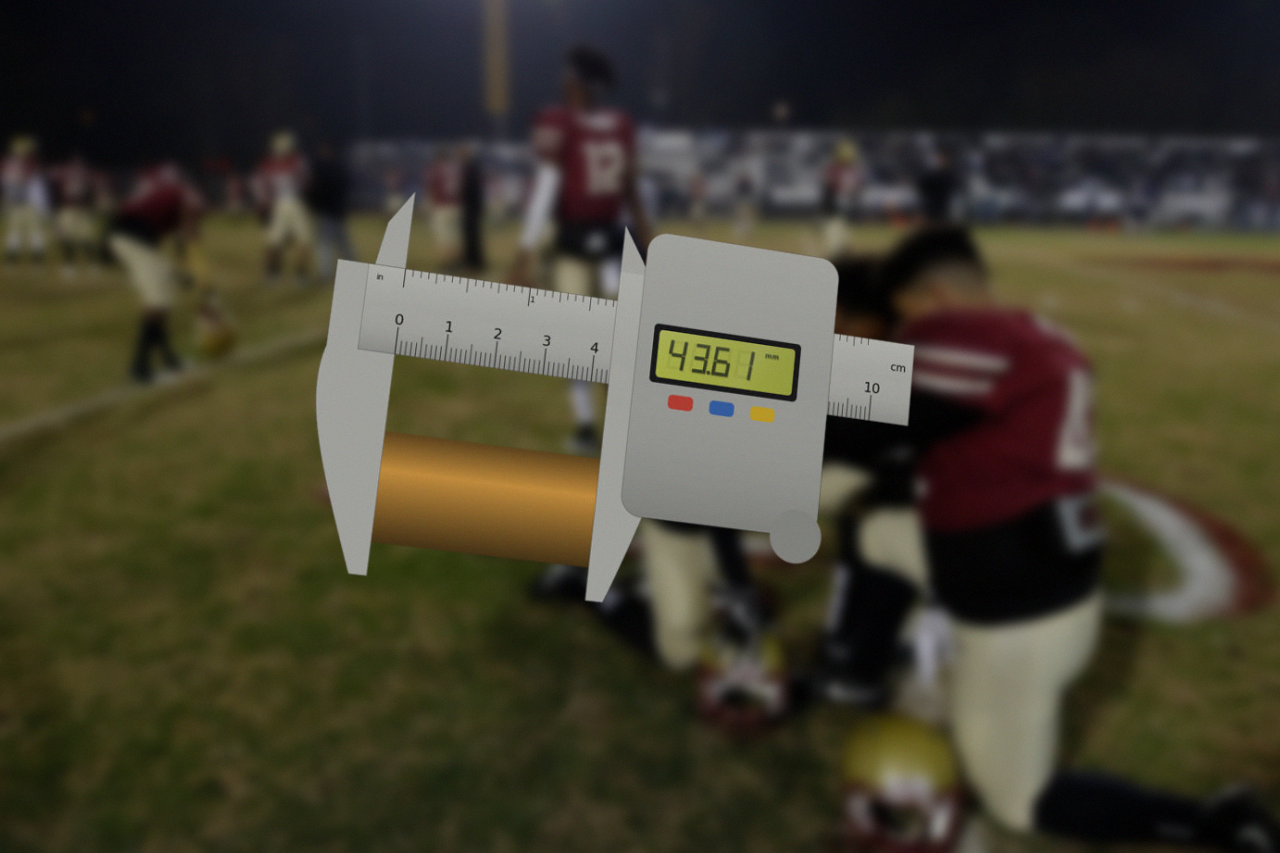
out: value=43.61 unit=mm
